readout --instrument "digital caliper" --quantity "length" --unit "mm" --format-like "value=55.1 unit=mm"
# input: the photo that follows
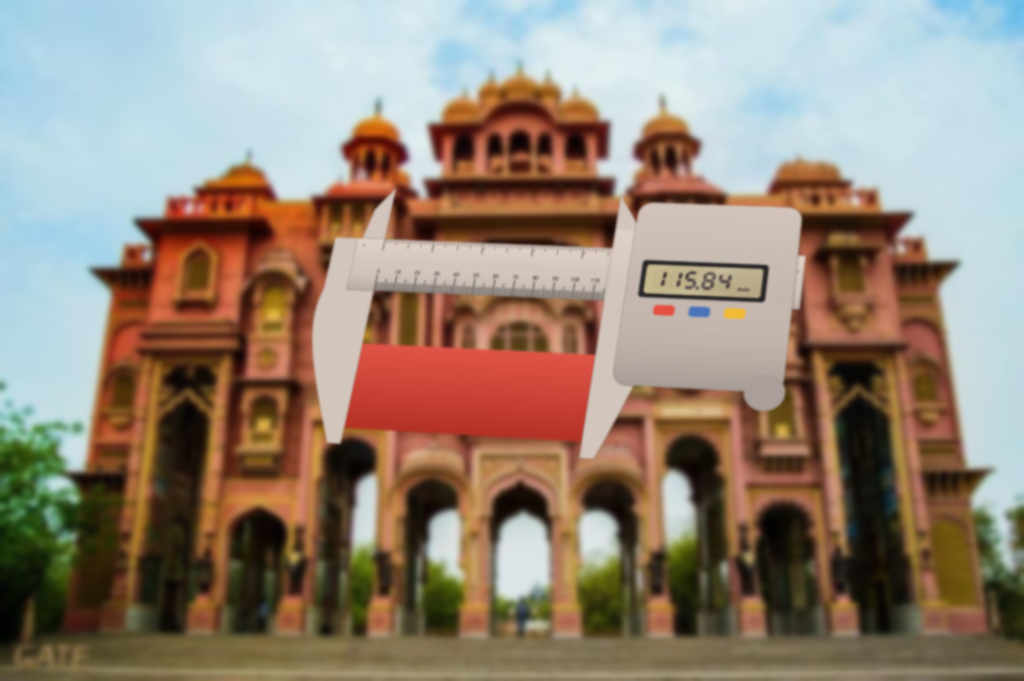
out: value=115.84 unit=mm
